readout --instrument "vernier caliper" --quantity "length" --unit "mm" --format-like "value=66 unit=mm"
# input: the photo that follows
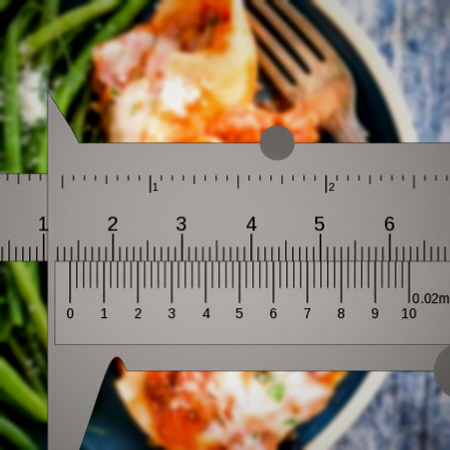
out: value=13.8 unit=mm
